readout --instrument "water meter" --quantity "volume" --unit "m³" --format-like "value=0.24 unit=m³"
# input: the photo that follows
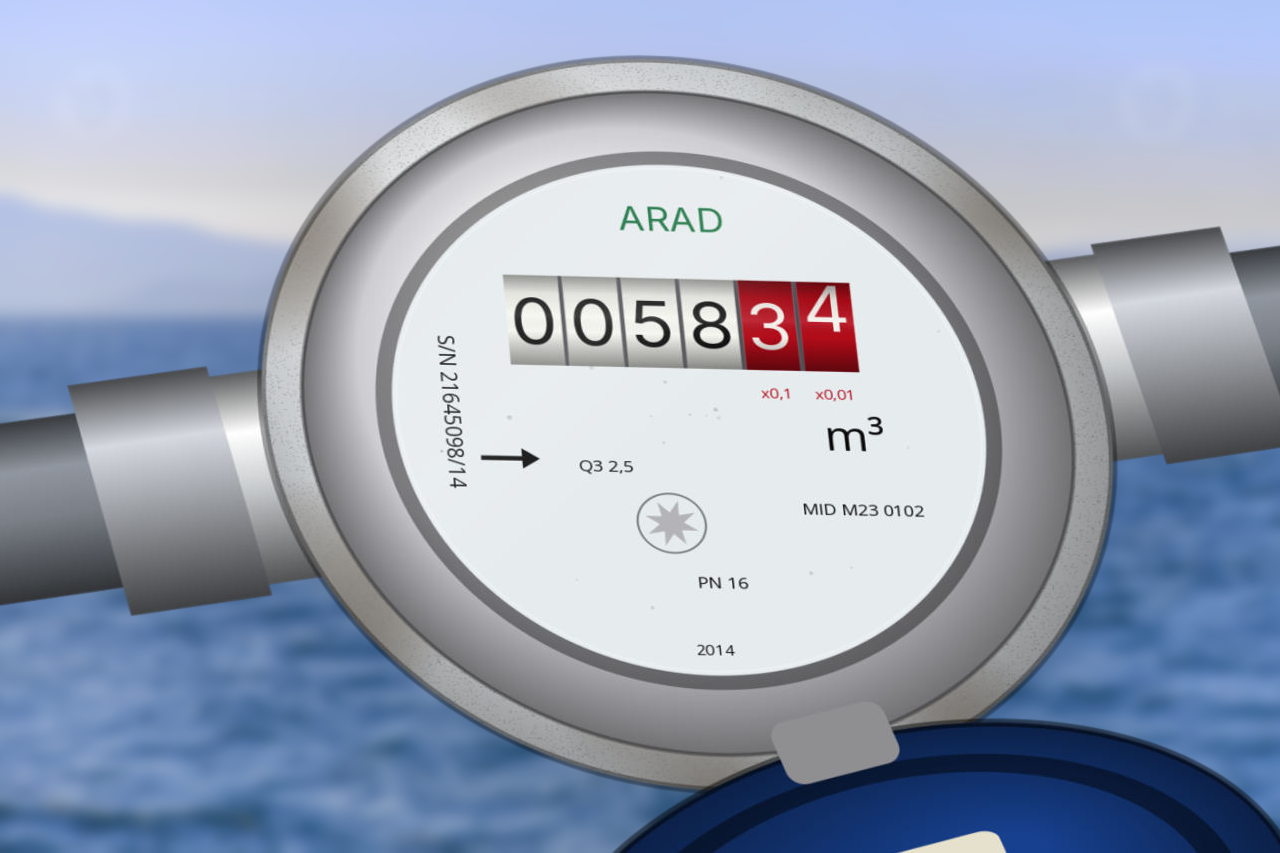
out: value=58.34 unit=m³
